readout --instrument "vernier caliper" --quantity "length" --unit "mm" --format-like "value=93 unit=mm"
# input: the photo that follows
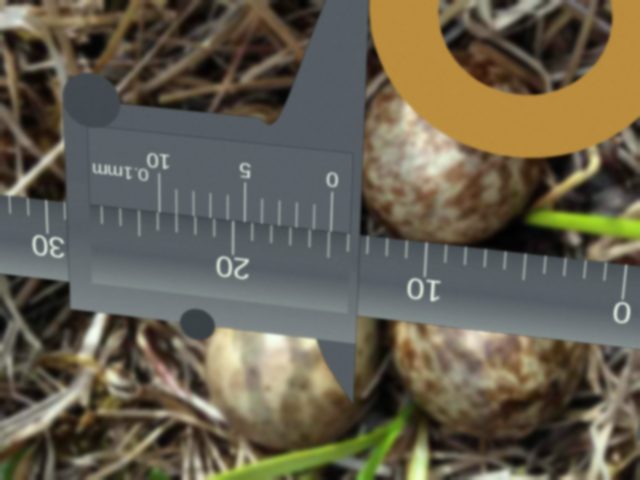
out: value=14.9 unit=mm
